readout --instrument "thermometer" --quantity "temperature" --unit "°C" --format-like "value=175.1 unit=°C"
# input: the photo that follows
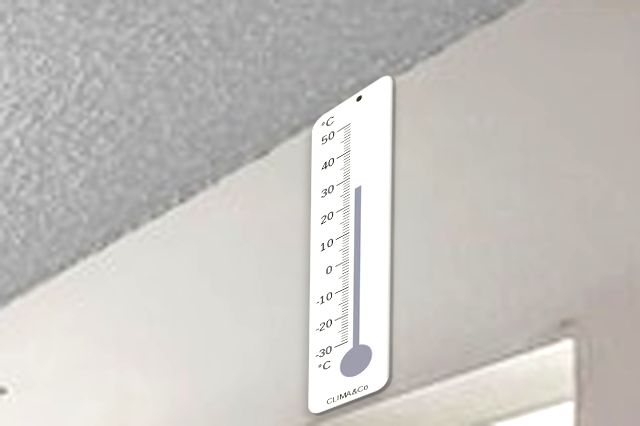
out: value=25 unit=°C
